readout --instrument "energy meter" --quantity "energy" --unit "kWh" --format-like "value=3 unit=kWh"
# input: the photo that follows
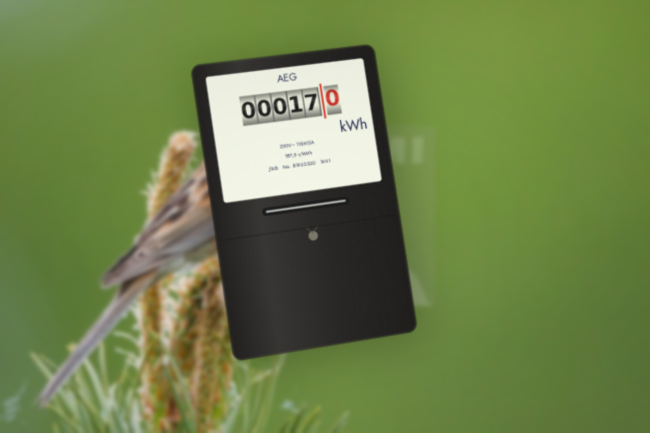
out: value=17.0 unit=kWh
